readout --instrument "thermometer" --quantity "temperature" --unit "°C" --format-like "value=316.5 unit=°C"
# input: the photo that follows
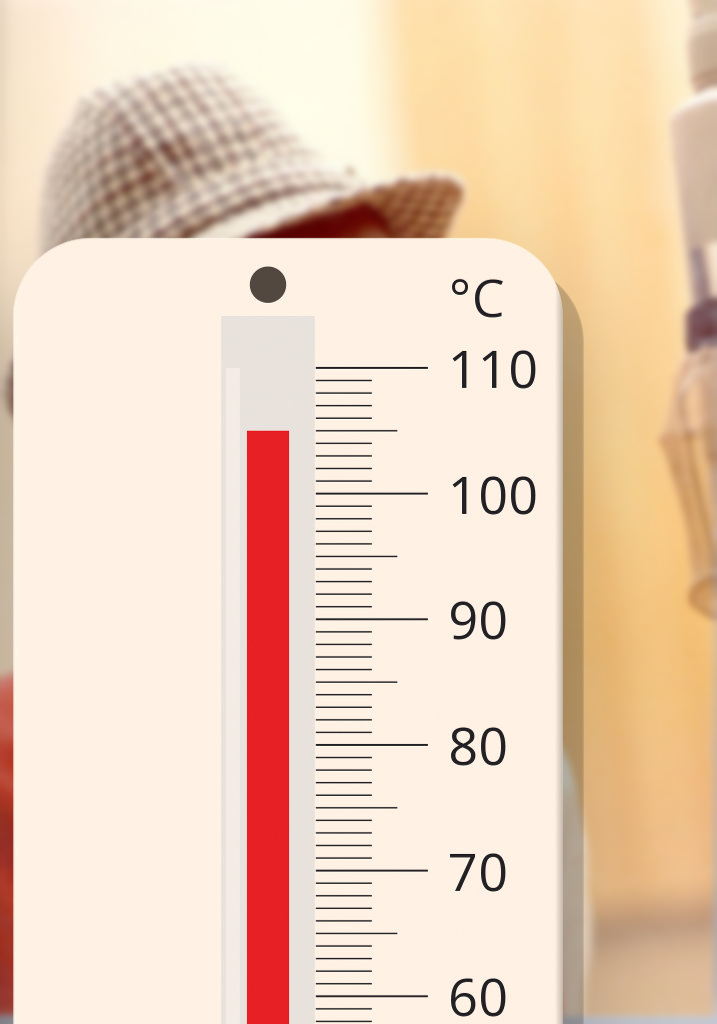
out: value=105 unit=°C
